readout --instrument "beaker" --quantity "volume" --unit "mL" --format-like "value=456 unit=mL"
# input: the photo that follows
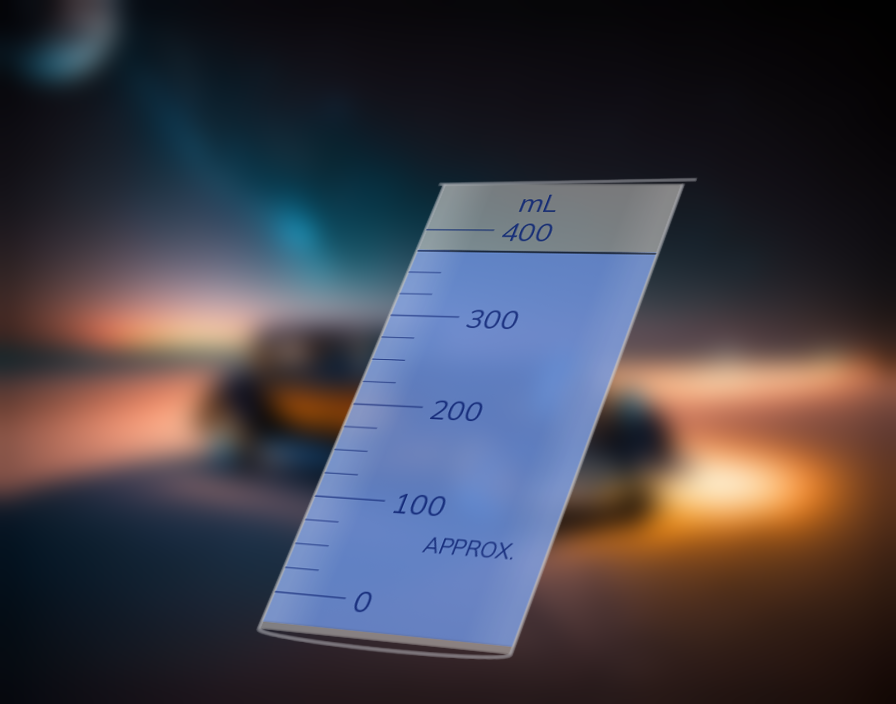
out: value=375 unit=mL
